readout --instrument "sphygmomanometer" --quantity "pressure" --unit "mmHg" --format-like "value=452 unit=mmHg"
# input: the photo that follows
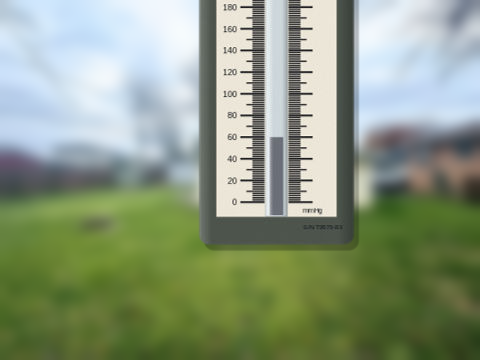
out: value=60 unit=mmHg
